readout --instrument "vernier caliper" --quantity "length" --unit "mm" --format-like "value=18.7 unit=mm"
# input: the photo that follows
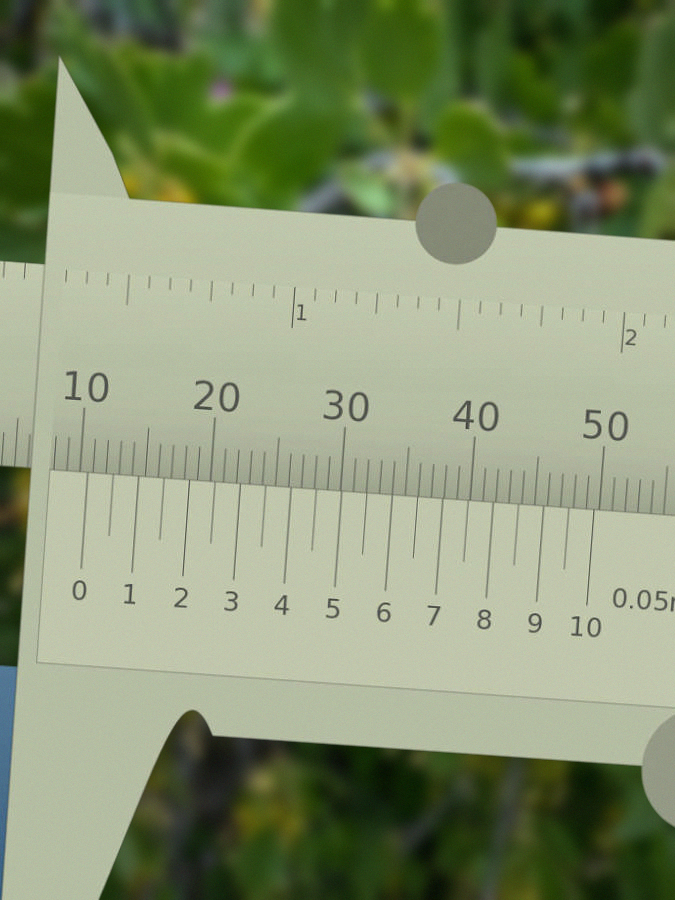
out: value=10.6 unit=mm
